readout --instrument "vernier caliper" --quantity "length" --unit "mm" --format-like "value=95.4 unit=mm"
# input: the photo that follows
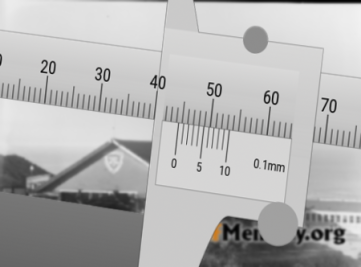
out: value=44.4 unit=mm
